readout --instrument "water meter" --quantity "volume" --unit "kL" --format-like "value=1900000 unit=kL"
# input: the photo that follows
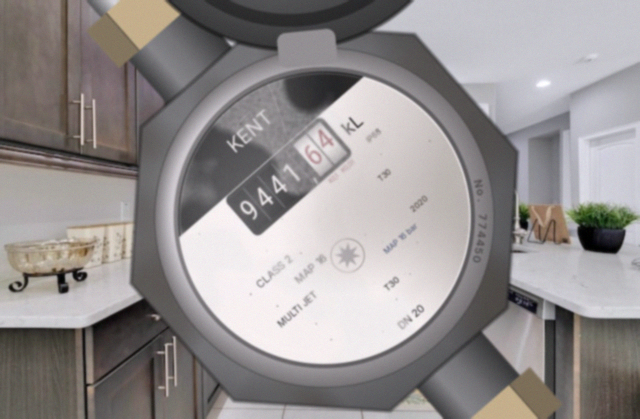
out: value=9441.64 unit=kL
